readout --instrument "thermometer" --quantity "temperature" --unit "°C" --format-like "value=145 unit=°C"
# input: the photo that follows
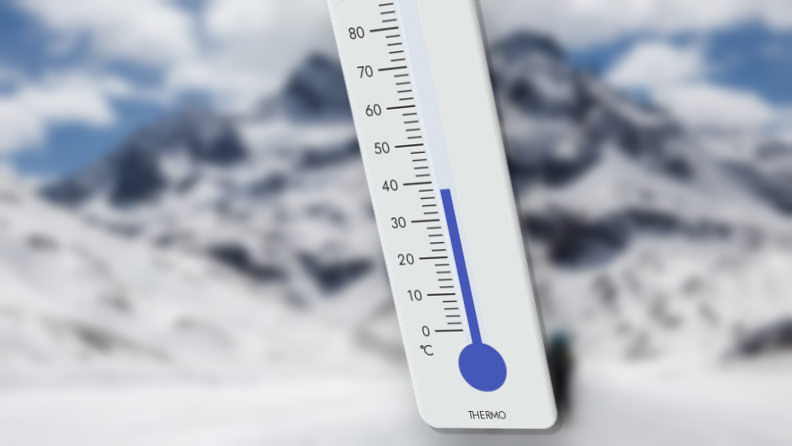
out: value=38 unit=°C
